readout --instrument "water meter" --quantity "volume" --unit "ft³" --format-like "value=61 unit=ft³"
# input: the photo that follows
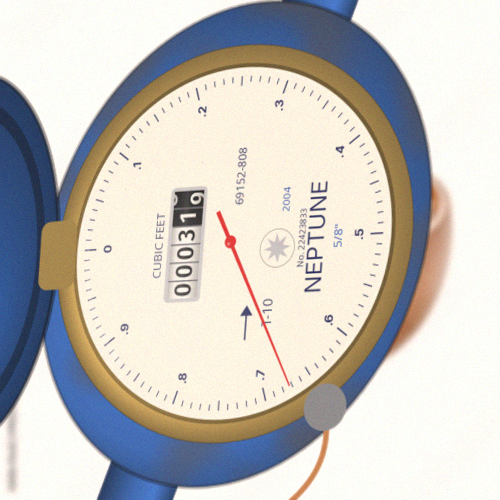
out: value=318.67 unit=ft³
